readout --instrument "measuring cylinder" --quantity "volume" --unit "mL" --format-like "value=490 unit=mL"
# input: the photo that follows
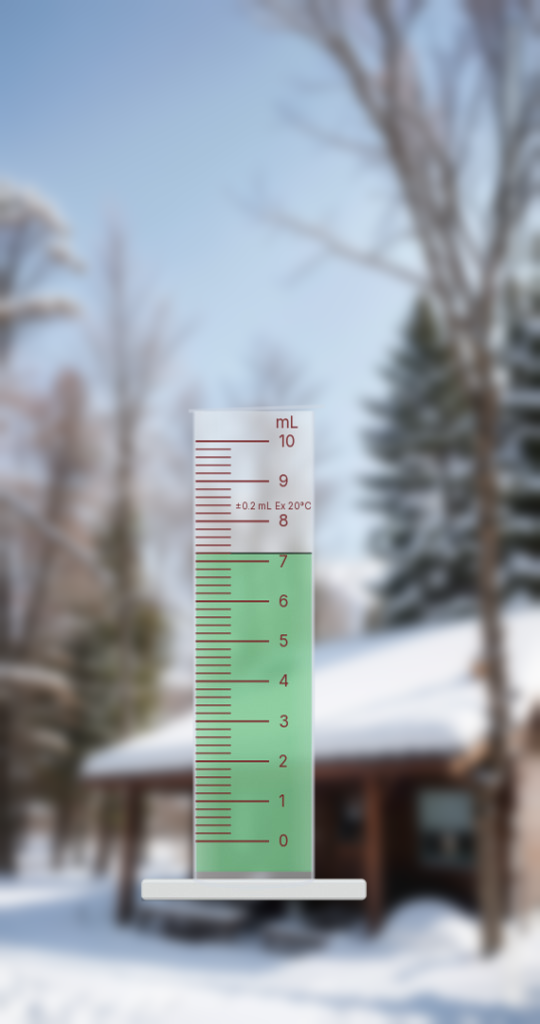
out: value=7.2 unit=mL
